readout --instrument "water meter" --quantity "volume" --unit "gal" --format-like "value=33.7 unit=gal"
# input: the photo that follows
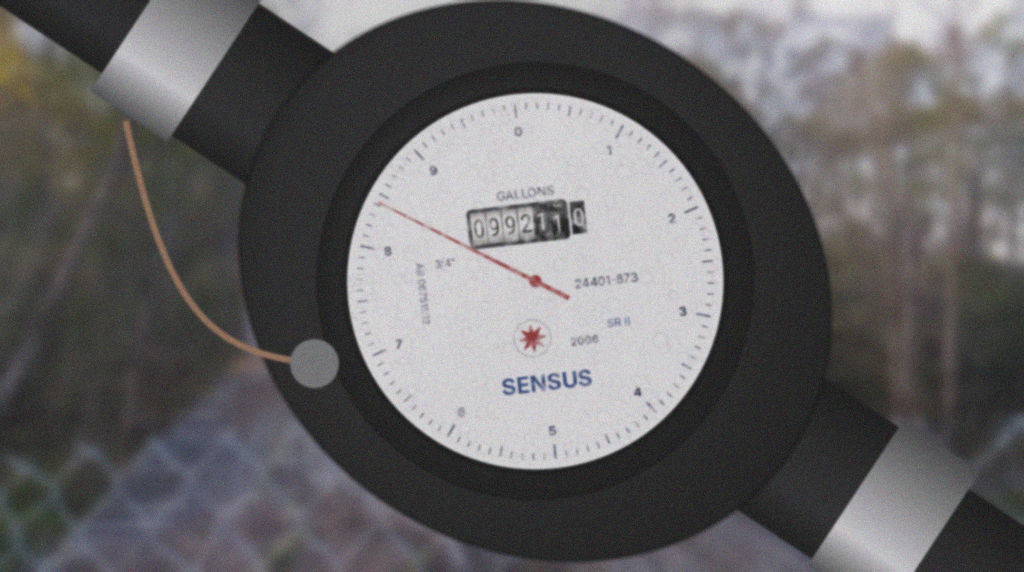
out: value=992108.4 unit=gal
